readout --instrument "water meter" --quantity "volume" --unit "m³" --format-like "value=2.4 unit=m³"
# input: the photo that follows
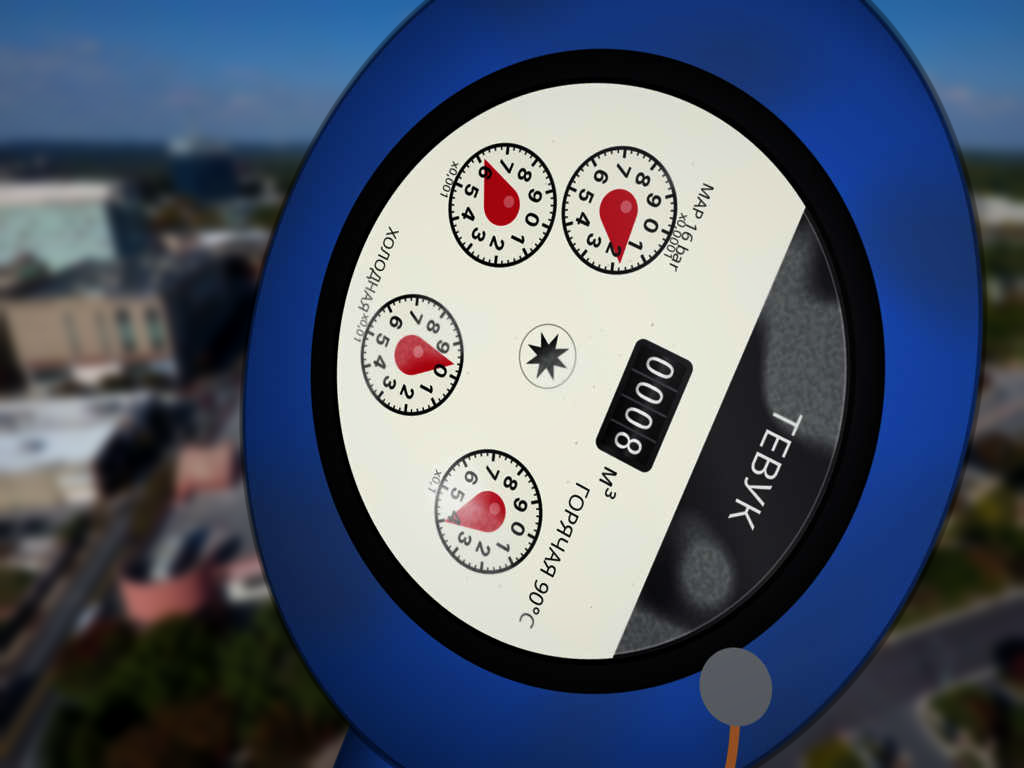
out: value=8.3961 unit=m³
